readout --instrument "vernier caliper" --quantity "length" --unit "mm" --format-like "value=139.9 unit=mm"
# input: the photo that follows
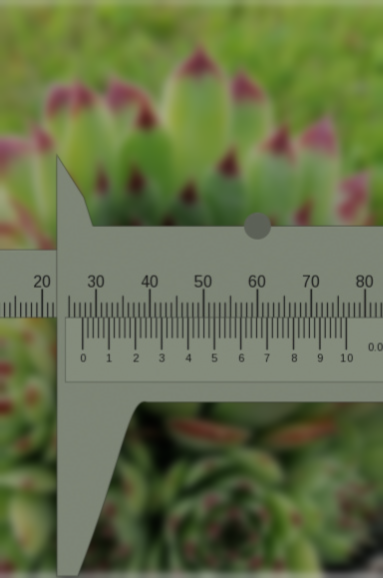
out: value=27.5 unit=mm
